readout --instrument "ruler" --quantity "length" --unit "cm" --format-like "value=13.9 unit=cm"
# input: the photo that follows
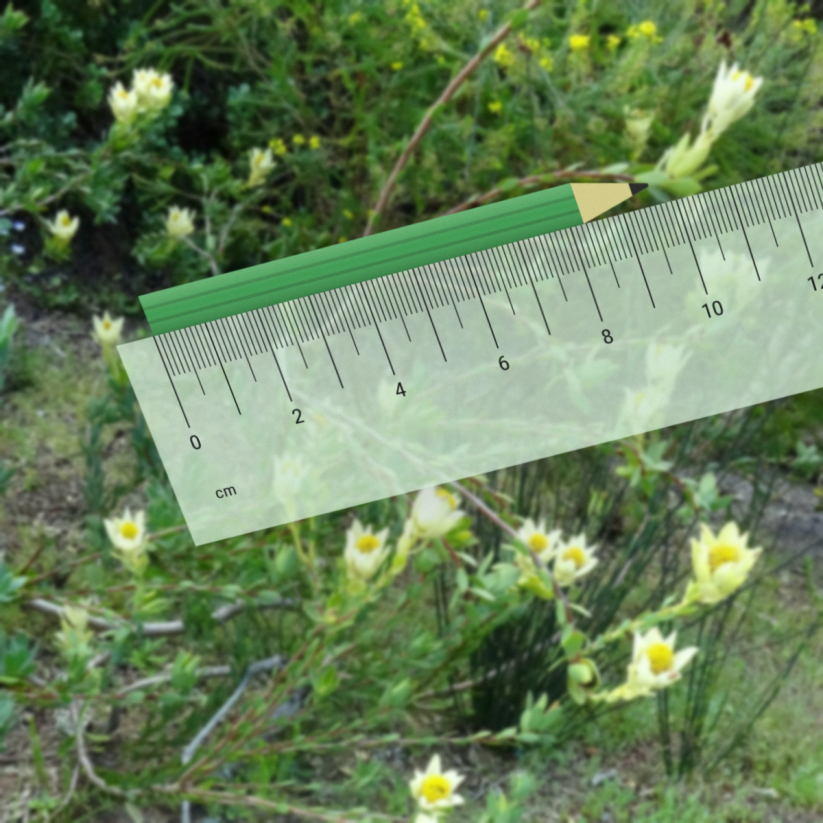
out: value=9.6 unit=cm
